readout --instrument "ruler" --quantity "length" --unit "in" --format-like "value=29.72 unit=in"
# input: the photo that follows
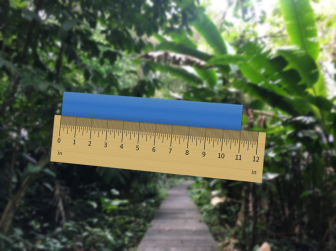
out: value=11 unit=in
